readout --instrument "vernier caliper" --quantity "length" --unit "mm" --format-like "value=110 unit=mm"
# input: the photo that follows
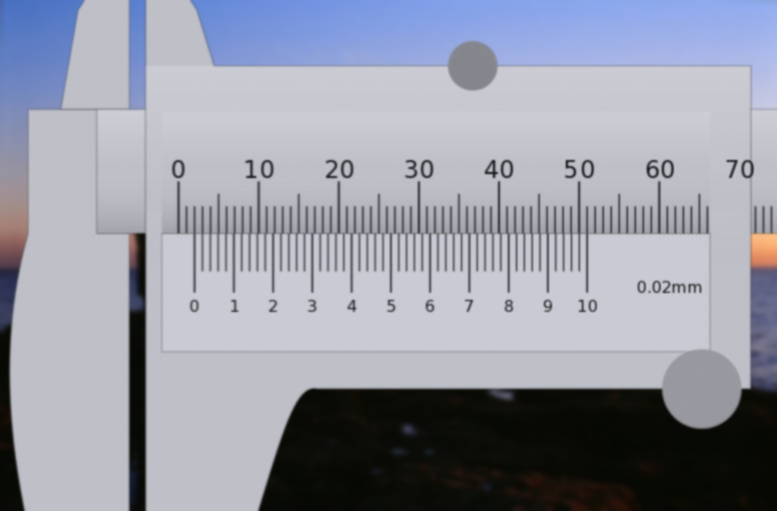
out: value=2.0 unit=mm
